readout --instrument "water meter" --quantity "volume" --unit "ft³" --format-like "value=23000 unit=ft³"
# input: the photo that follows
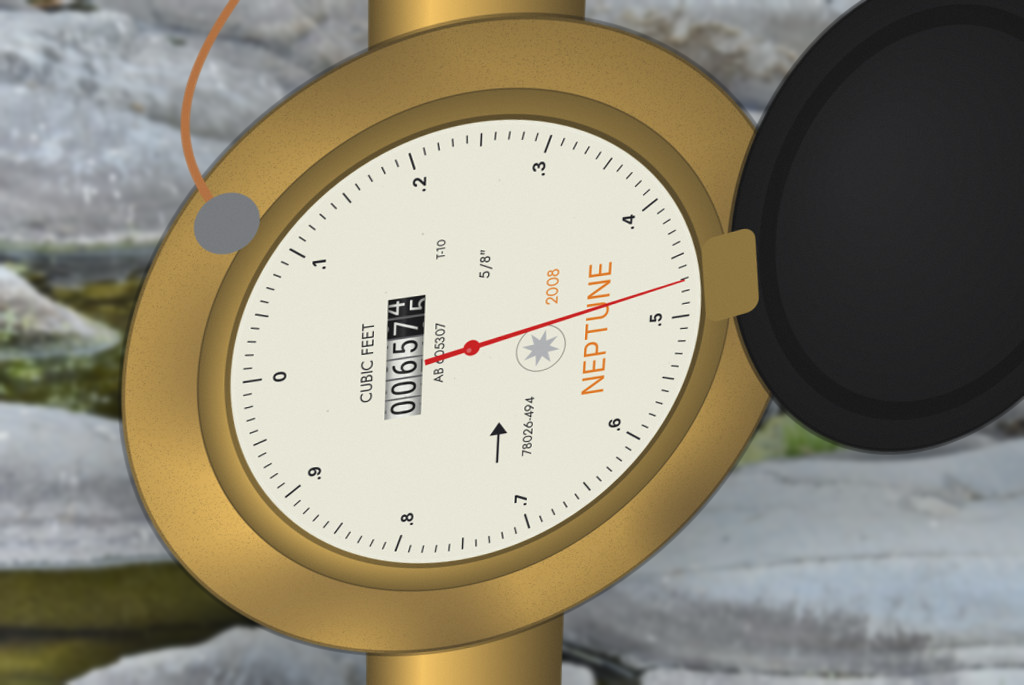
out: value=6574.47 unit=ft³
